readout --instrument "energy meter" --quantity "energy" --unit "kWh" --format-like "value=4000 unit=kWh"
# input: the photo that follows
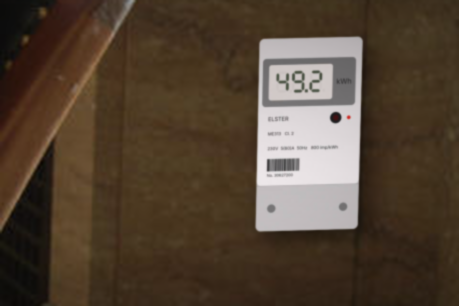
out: value=49.2 unit=kWh
